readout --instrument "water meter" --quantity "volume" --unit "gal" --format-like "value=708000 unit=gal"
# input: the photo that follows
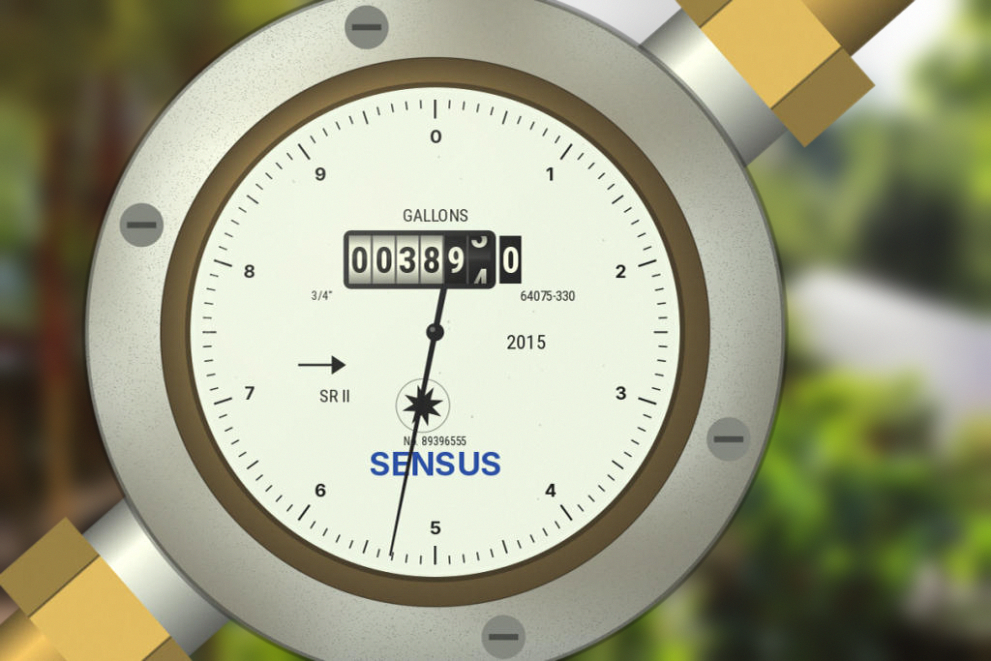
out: value=38935.3 unit=gal
